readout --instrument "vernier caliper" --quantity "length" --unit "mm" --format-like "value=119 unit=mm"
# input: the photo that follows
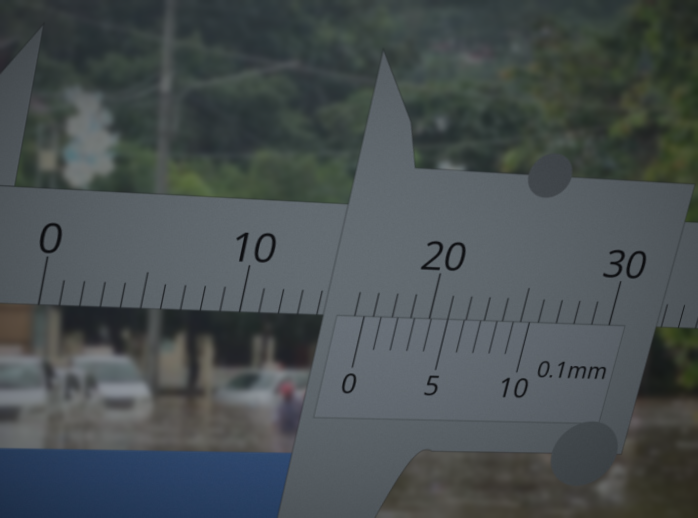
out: value=16.5 unit=mm
